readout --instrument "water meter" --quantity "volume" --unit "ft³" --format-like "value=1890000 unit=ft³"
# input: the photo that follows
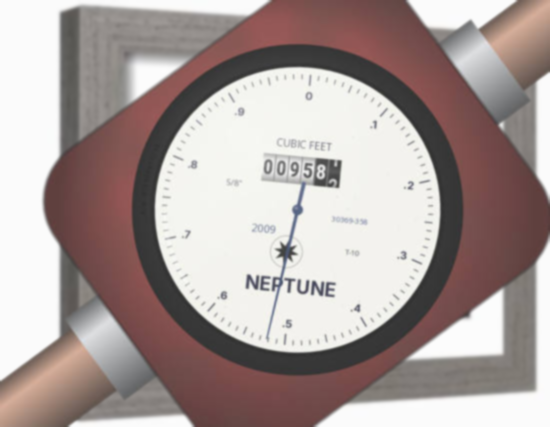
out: value=9581.52 unit=ft³
